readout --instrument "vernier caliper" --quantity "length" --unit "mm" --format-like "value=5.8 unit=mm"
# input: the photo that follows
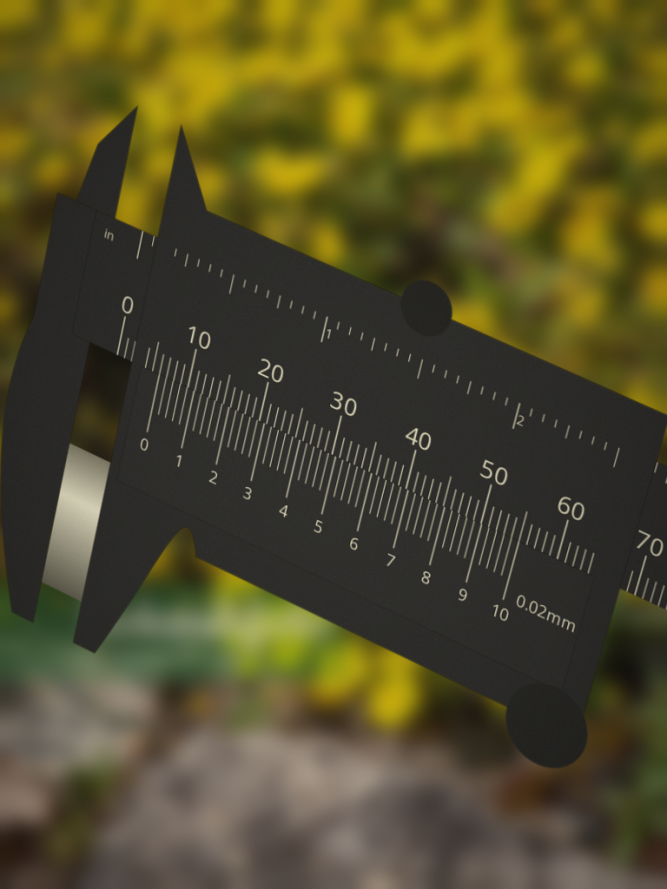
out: value=6.0 unit=mm
